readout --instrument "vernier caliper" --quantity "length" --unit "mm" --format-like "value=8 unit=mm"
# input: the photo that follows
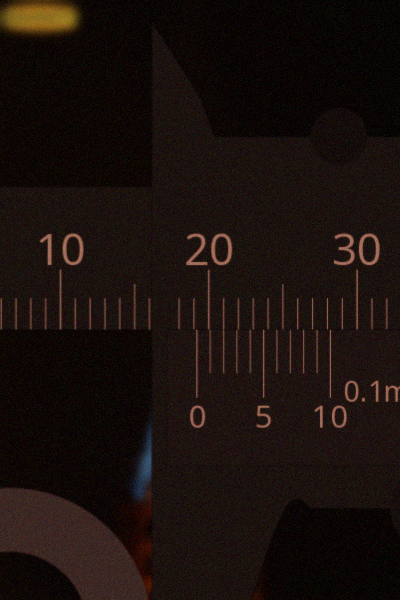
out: value=19.2 unit=mm
